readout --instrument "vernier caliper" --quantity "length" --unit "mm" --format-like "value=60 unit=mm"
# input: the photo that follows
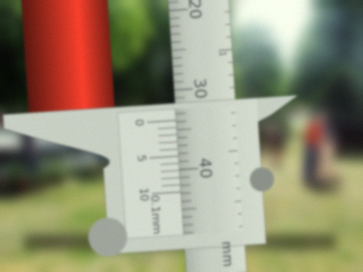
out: value=33.8 unit=mm
